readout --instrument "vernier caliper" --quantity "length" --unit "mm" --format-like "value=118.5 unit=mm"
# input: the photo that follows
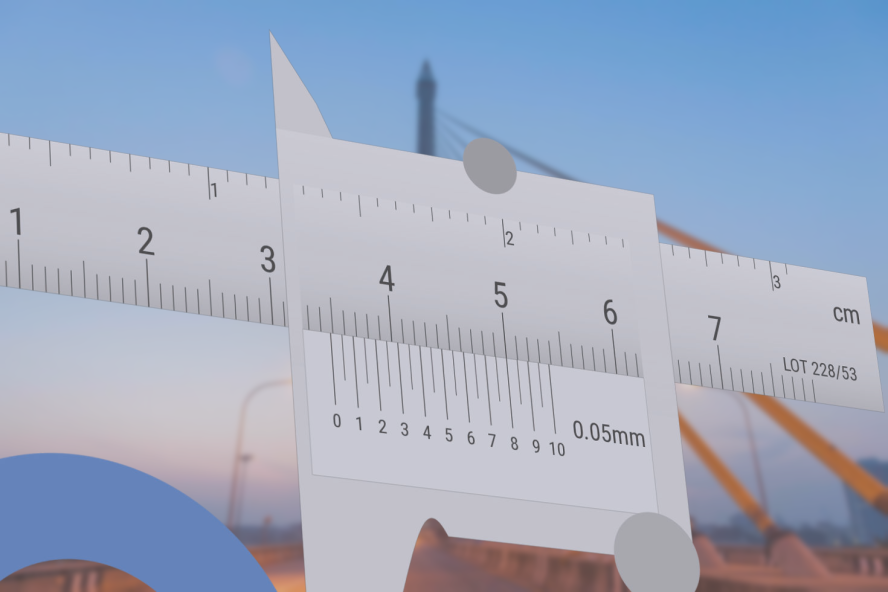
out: value=34.8 unit=mm
